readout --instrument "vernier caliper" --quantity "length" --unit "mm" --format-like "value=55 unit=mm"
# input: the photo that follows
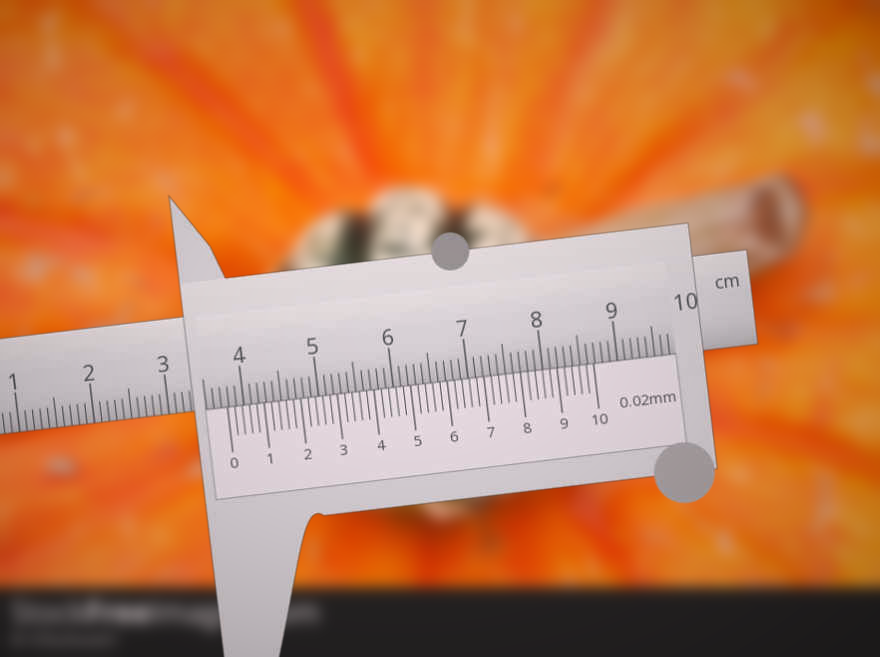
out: value=37.8 unit=mm
